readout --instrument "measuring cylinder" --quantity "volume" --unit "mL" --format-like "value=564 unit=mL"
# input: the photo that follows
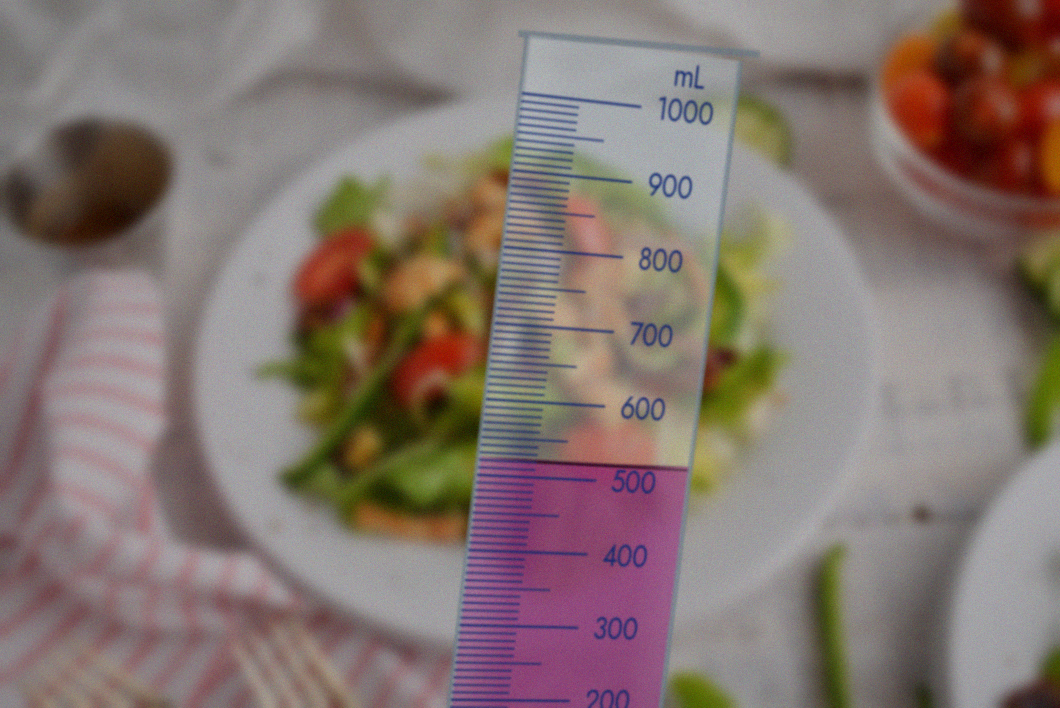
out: value=520 unit=mL
